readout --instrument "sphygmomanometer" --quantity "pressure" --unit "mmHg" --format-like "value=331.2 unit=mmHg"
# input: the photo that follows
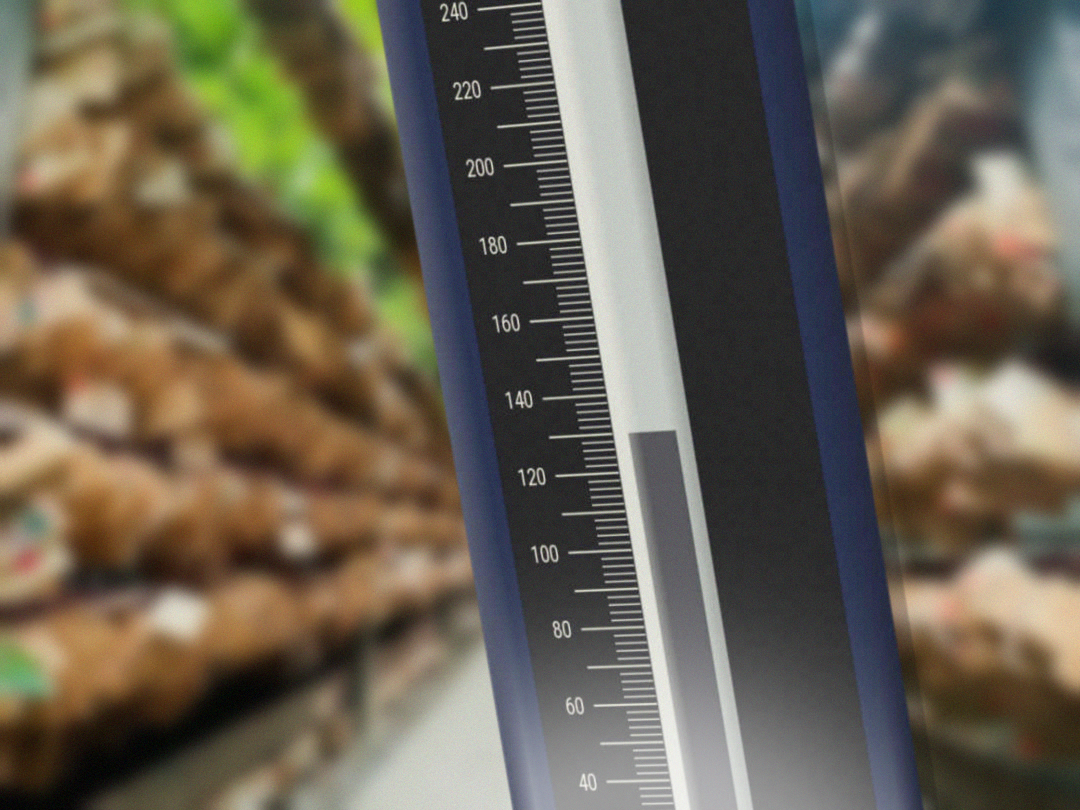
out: value=130 unit=mmHg
